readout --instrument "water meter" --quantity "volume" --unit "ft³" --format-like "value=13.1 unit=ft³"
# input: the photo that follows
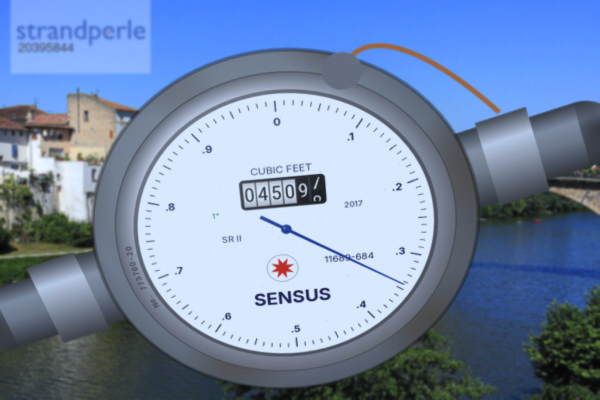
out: value=45097.34 unit=ft³
